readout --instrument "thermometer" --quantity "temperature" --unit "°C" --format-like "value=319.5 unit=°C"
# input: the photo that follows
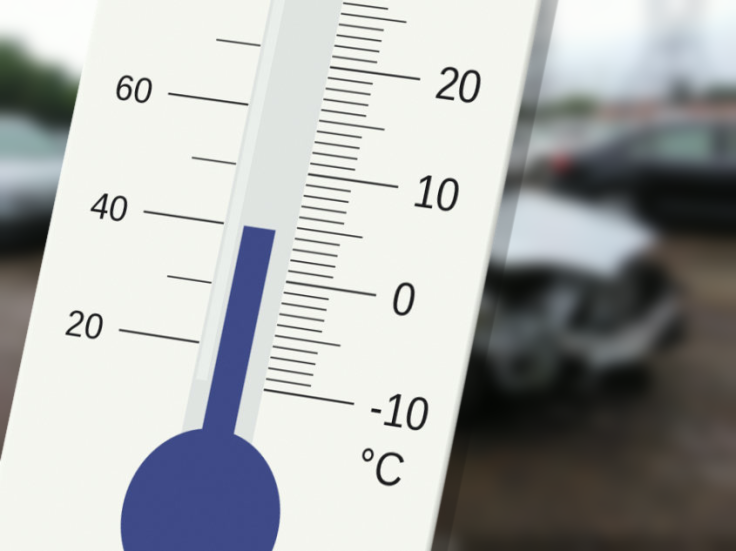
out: value=4.5 unit=°C
